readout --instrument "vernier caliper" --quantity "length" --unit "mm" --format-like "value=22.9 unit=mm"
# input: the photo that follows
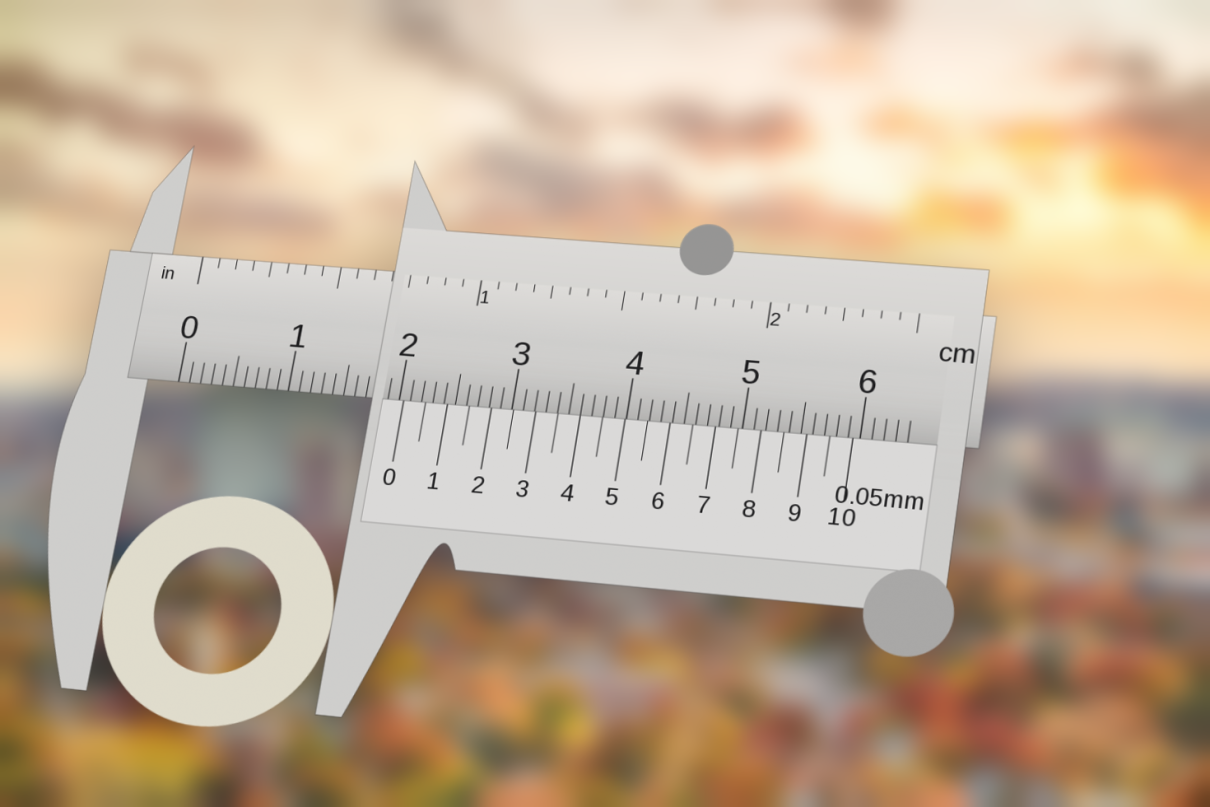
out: value=20.4 unit=mm
